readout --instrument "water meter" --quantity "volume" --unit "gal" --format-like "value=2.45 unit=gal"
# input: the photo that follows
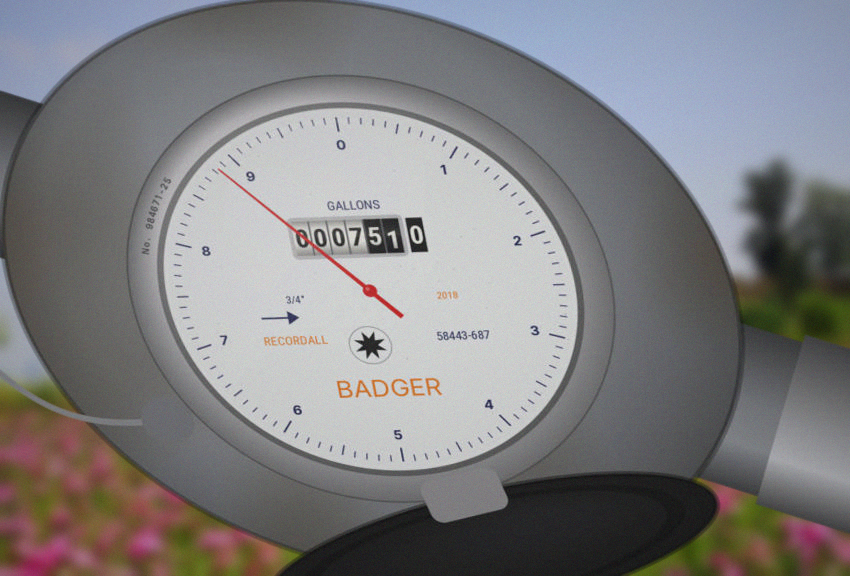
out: value=7508.8 unit=gal
